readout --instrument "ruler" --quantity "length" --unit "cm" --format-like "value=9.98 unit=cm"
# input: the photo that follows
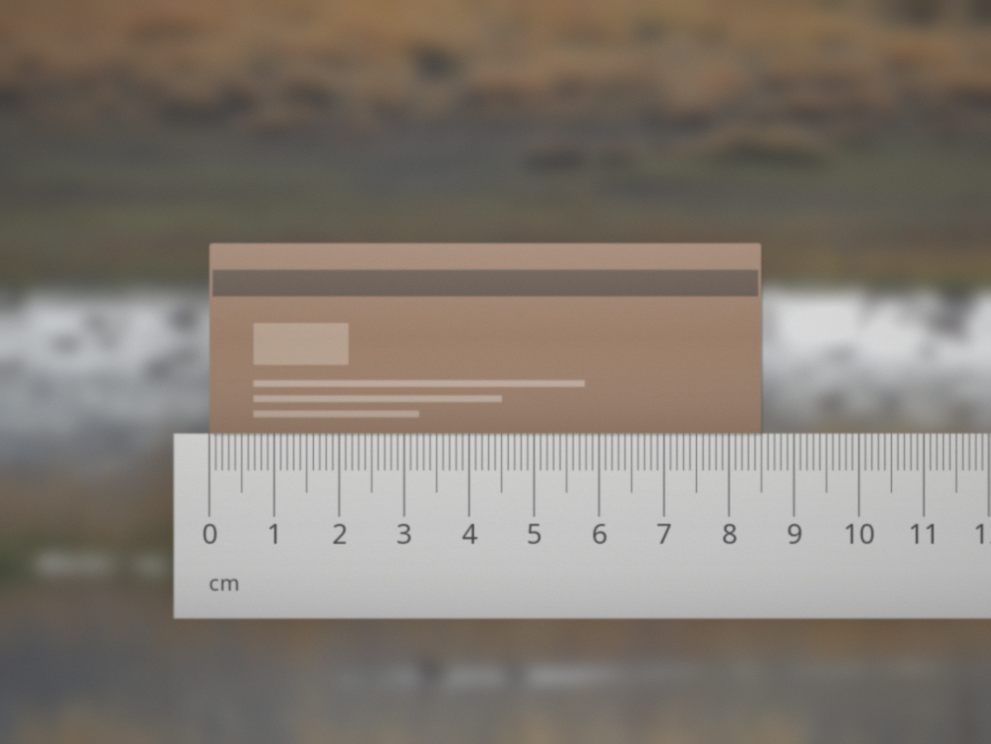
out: value=8.5 unit=cm
